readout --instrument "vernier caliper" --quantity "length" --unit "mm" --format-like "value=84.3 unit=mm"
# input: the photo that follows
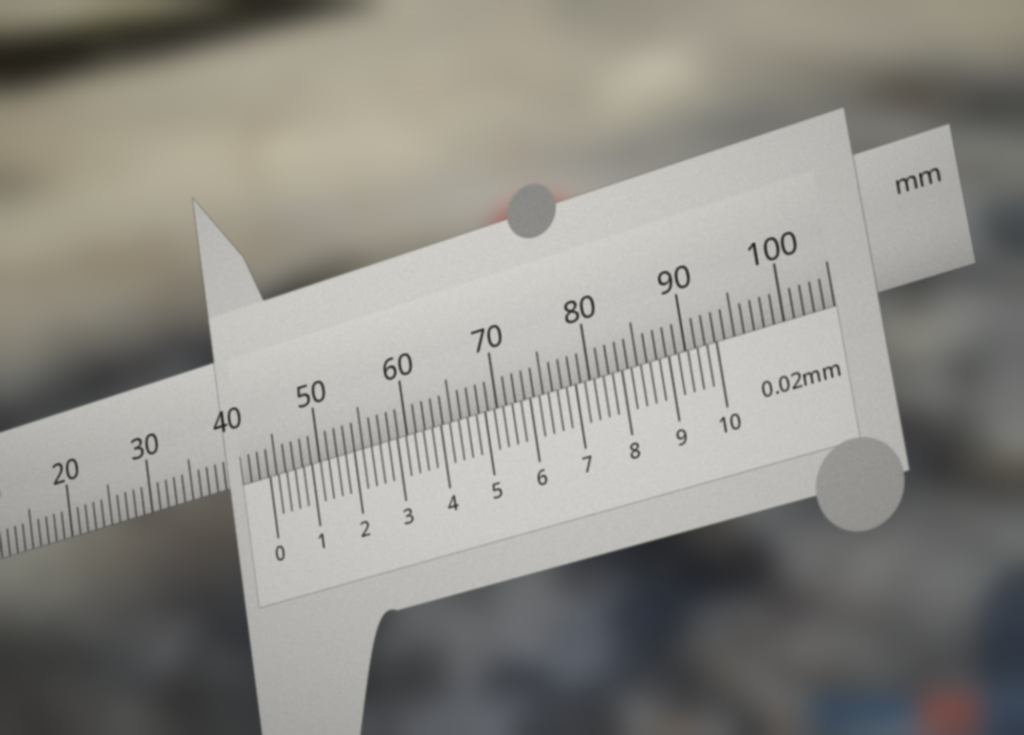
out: value=44.2 unit=mm
